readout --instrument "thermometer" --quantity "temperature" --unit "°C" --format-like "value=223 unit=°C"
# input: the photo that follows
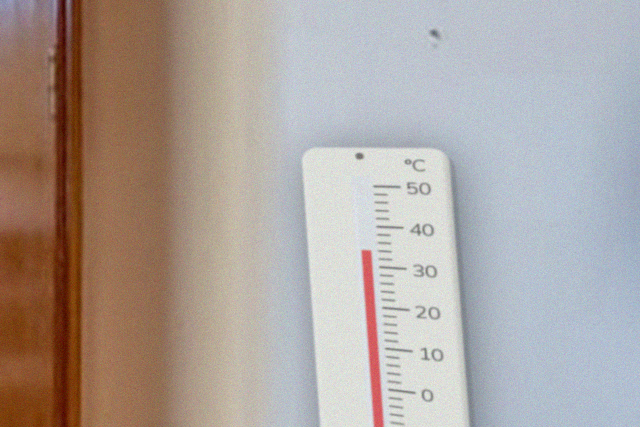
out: value=34 unit=°C
